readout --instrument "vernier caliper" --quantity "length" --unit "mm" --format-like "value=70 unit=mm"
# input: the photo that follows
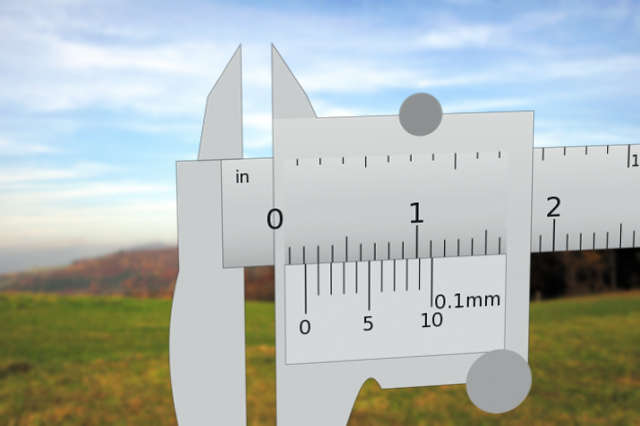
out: value=2.1 unit=mm
